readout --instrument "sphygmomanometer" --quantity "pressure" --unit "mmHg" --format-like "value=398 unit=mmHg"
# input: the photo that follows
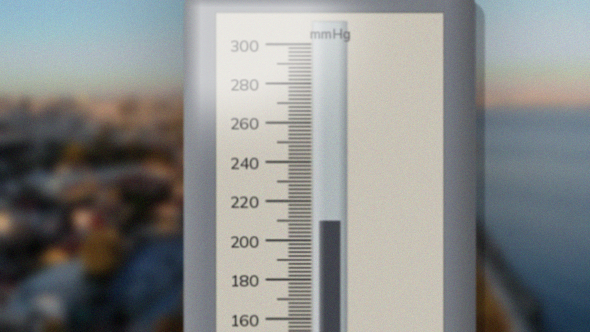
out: value=210 unit=mmHg
